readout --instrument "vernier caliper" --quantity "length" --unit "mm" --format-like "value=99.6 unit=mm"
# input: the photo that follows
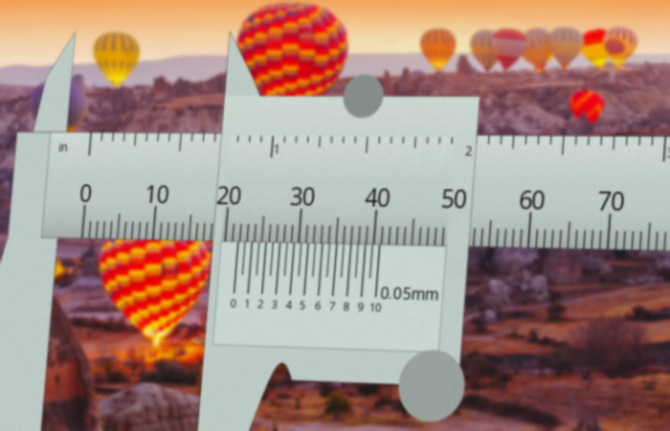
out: value=21.8 unit=mm
